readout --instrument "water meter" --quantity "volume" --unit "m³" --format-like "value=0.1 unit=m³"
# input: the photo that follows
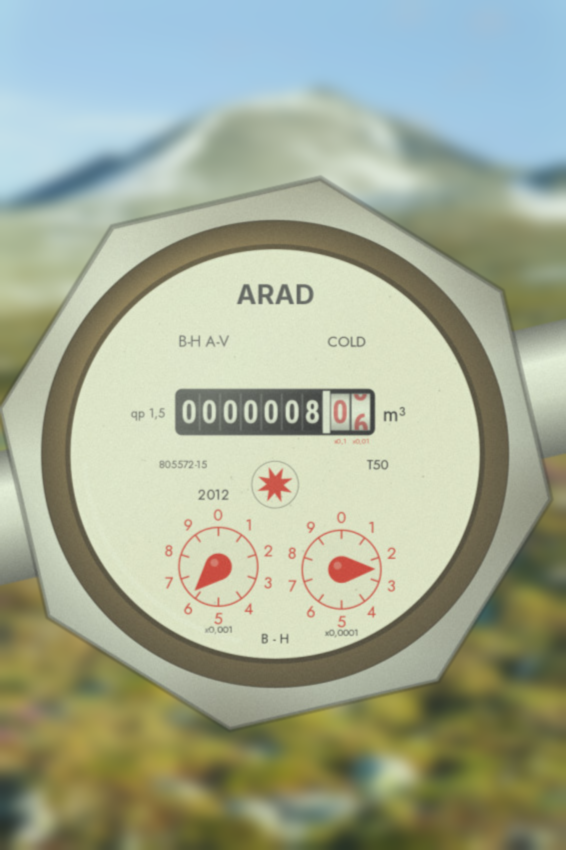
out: value=8.0562 unit=m³
